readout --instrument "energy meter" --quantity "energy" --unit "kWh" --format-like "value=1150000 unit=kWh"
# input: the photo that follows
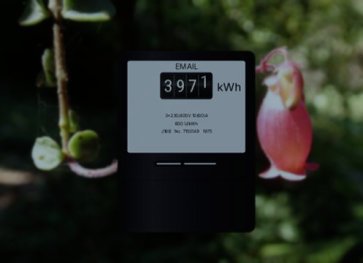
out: value=3971 unit=kWh
